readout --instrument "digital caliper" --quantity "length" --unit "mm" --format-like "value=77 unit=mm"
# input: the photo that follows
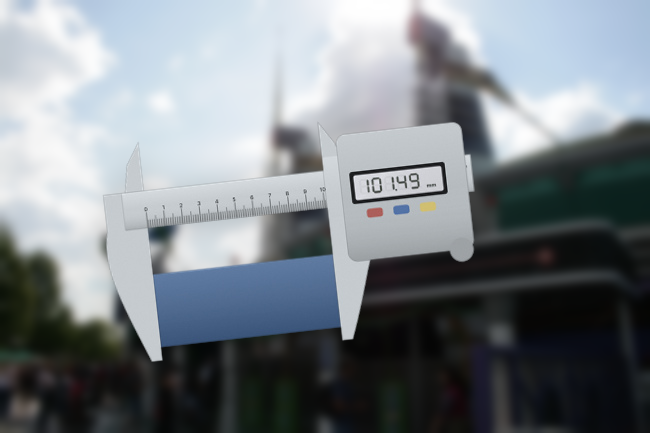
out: value=101.49 unit=mm
